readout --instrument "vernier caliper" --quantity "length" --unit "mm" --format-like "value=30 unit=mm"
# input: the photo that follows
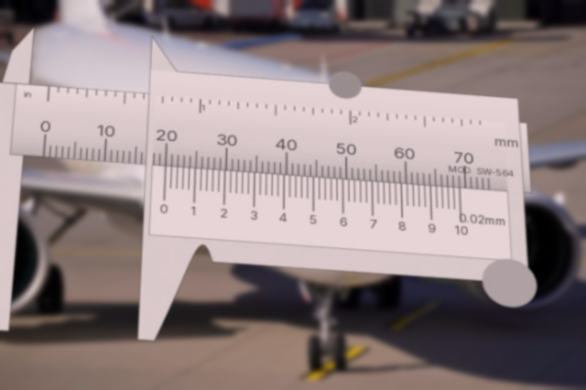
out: value=20.0 unit=mm
